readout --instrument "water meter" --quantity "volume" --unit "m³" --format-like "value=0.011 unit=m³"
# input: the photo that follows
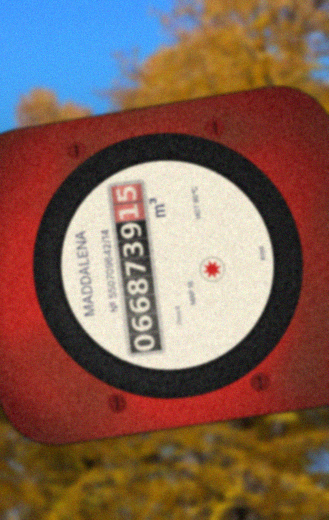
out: value=668739.15 unit=m³
